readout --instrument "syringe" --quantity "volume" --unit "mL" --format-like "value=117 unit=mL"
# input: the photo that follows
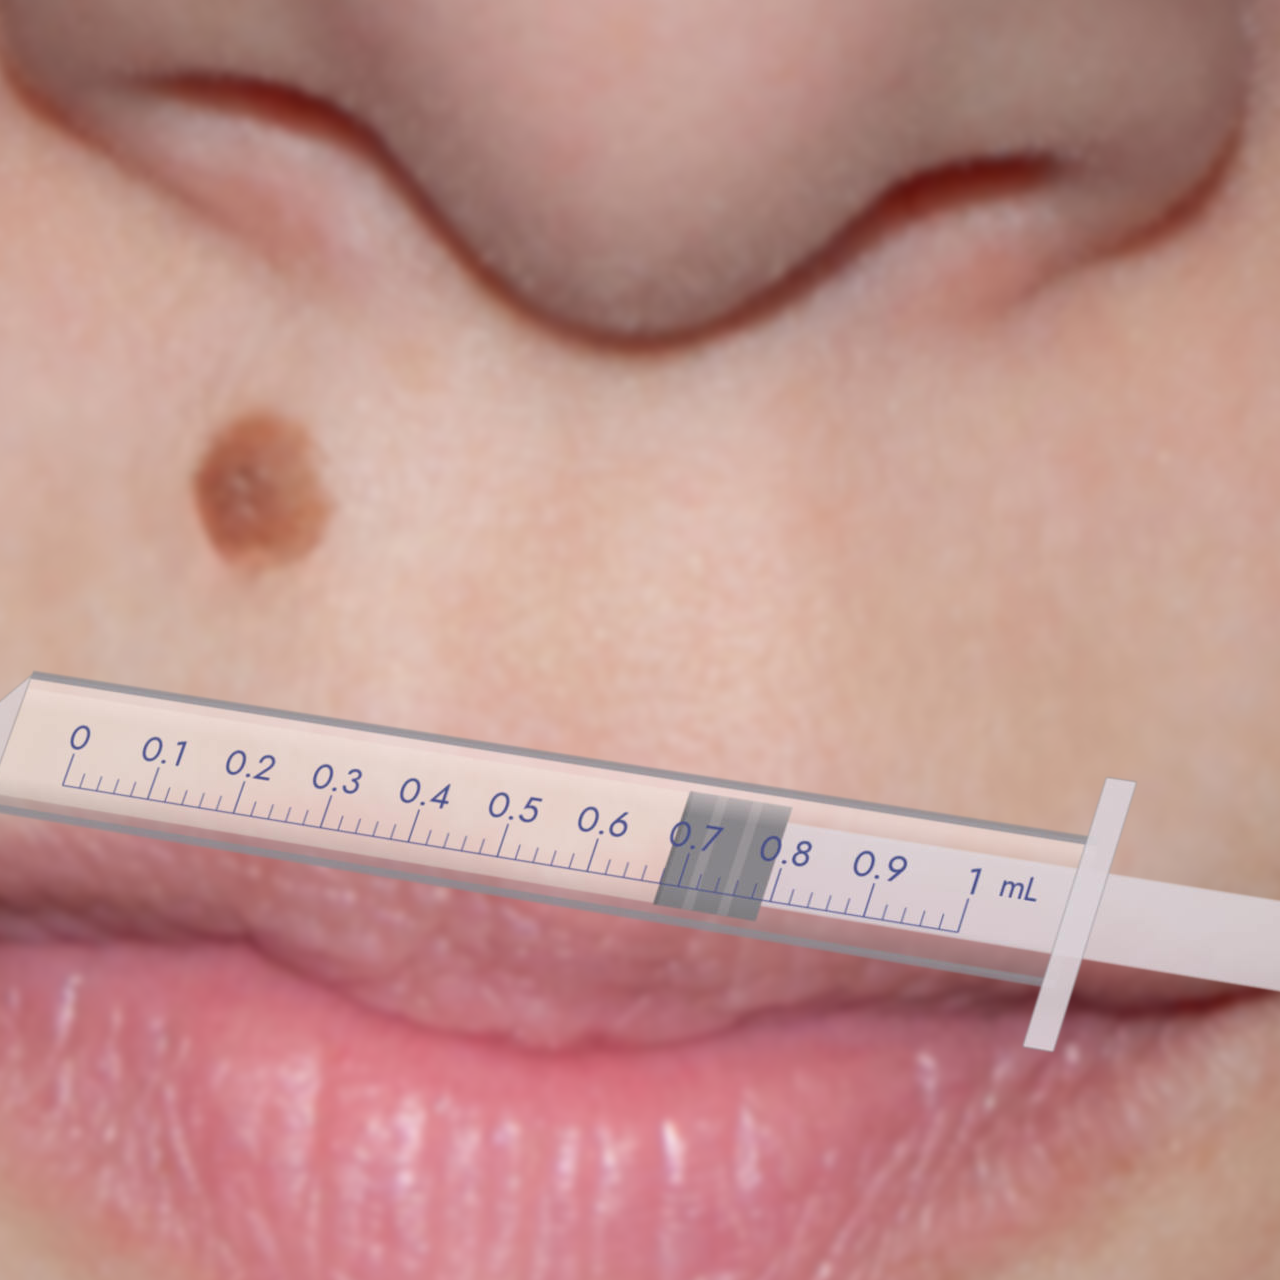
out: value=0.68 unit=mL
